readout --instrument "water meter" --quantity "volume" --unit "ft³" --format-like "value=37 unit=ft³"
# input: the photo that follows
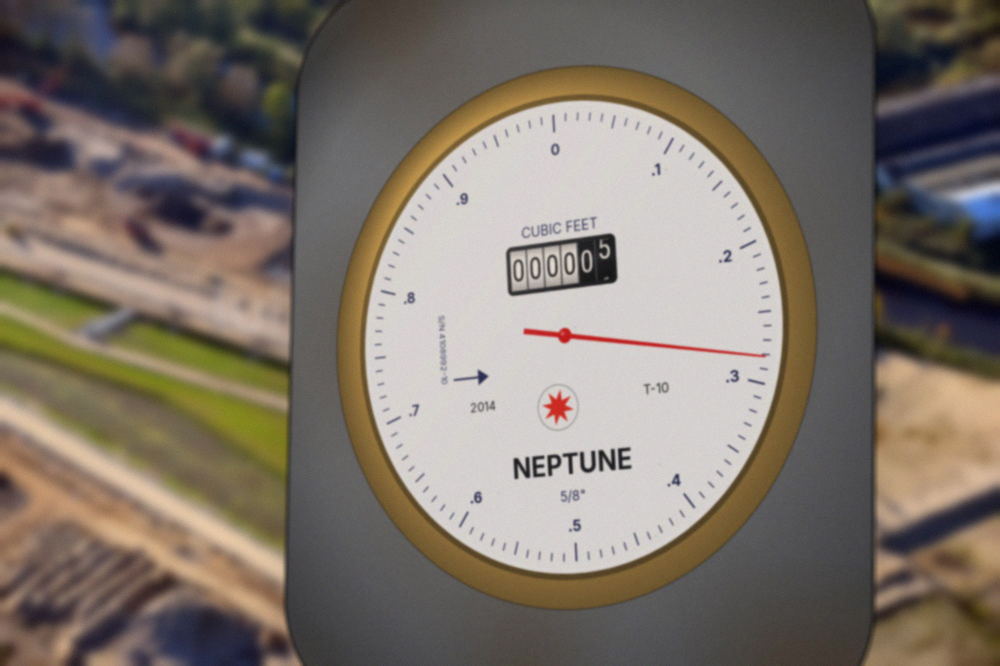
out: value=5.28 unit=ft³
